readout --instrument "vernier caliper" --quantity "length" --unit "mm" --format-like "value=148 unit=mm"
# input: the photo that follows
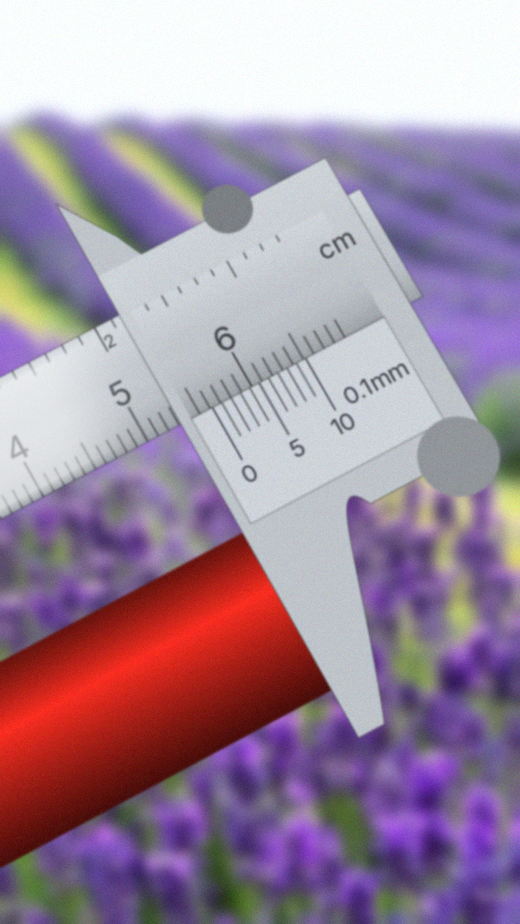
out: value=56.2 unit=mm
